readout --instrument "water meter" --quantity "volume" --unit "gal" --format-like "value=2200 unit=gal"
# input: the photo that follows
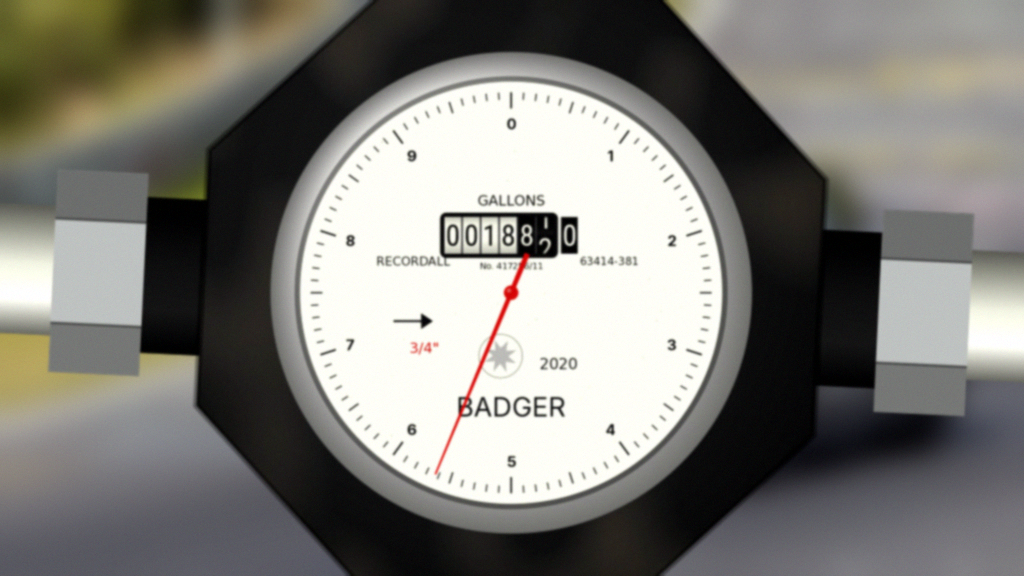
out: value=18815.6 unit=gal
